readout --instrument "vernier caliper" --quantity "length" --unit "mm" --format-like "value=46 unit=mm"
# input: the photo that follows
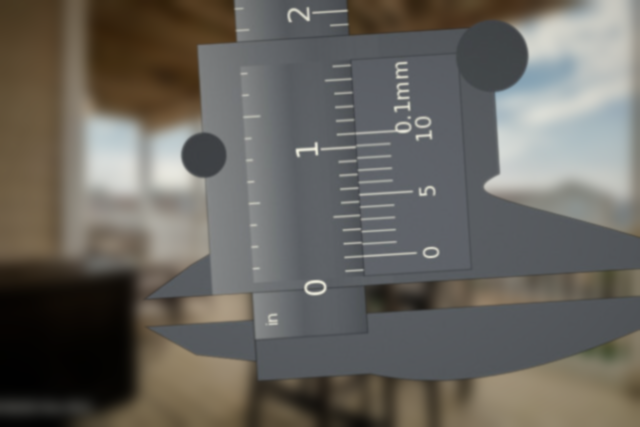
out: value=2.0 unit=mm
